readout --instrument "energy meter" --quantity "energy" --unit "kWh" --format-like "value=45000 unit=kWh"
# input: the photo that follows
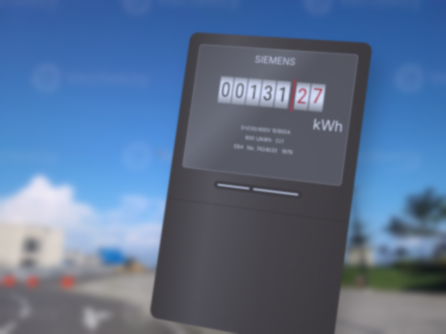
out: value=131.27 unit=kWh
